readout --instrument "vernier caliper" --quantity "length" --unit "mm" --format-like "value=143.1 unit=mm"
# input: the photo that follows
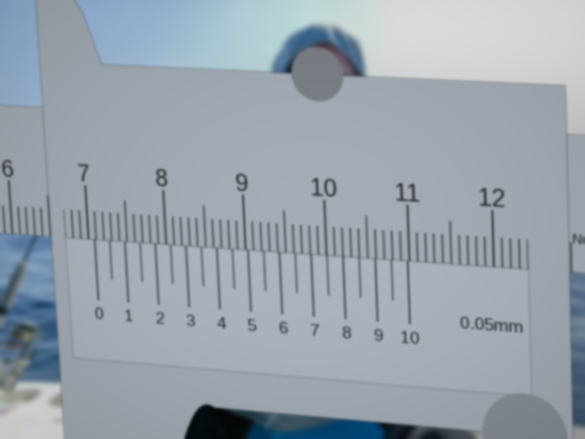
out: value=70.8 unit=mm
